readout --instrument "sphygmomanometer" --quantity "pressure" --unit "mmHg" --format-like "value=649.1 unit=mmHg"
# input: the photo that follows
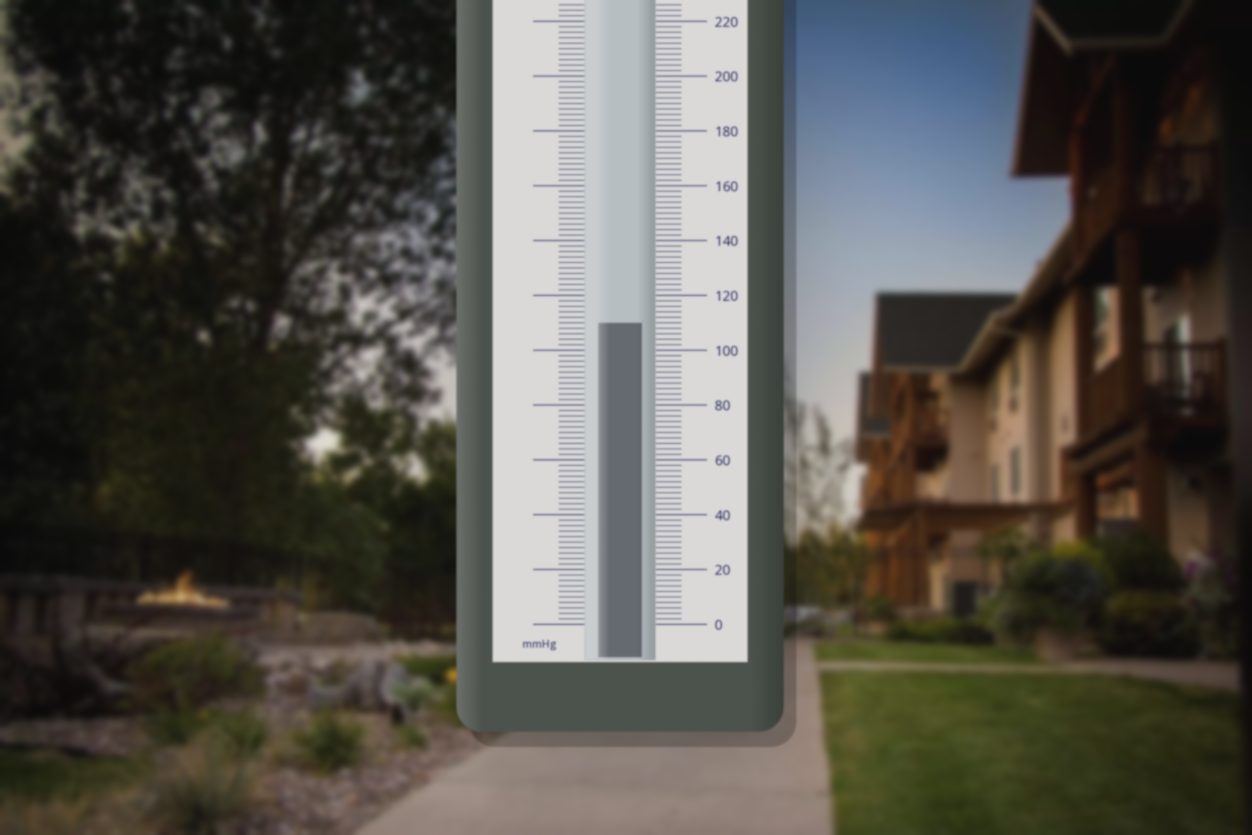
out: value=110 unit=mmHg
